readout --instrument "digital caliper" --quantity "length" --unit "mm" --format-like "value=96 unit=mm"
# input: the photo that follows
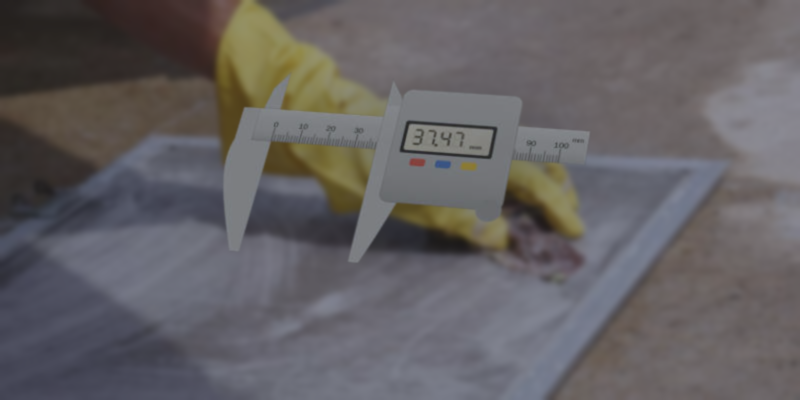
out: value=37.47 unit=mm
